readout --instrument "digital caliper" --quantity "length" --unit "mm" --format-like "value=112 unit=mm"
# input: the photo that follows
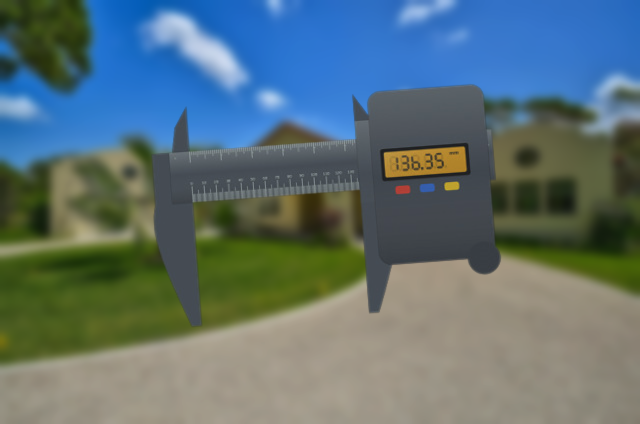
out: value=136.35 unit=mm
